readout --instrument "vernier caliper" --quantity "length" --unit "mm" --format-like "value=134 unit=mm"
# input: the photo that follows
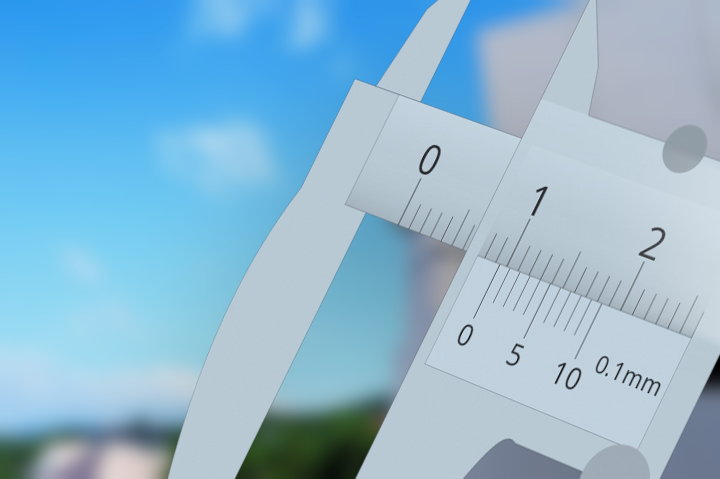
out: value=9.4 unit=mm
